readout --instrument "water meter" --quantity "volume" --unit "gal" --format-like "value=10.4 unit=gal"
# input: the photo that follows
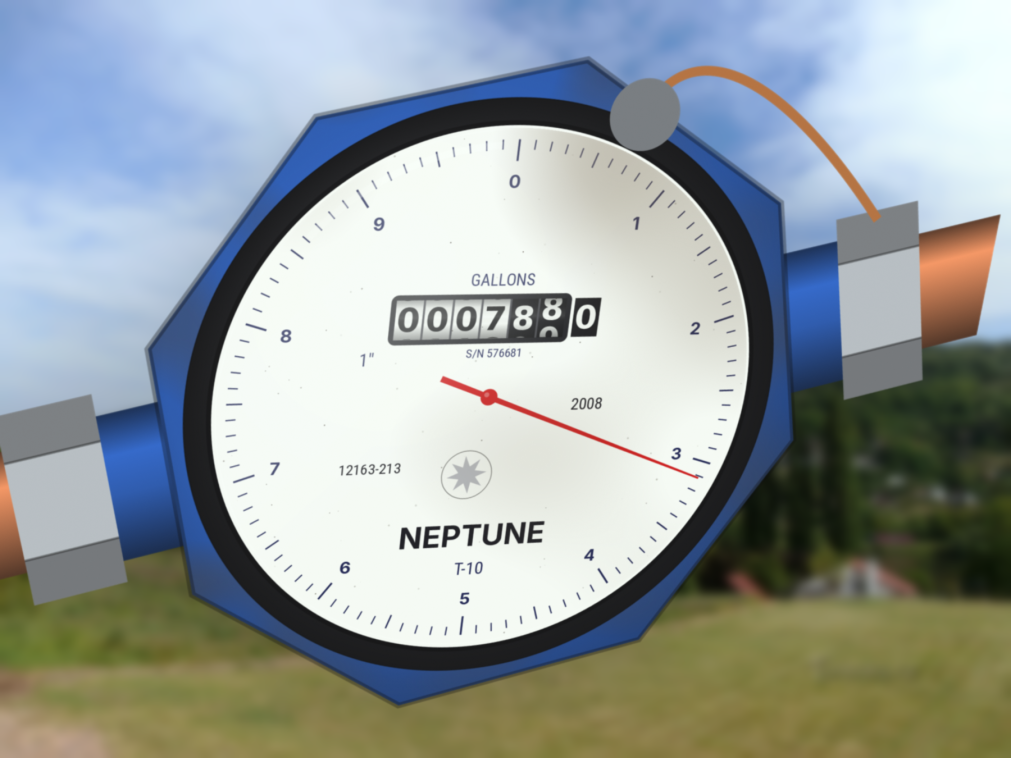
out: value=7883.1 unit=gal
